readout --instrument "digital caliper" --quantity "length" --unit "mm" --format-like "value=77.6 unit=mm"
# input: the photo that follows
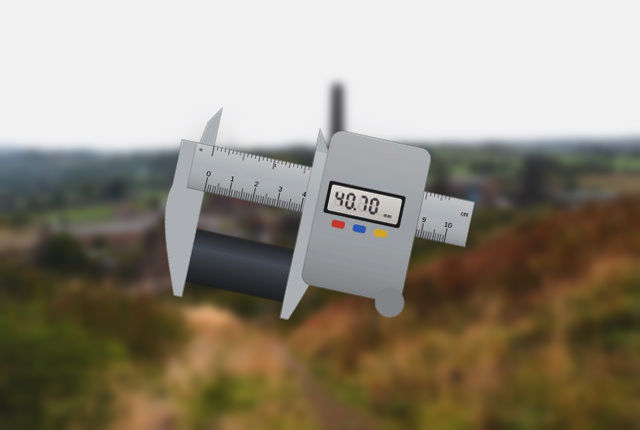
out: value=40.70 unit=mm
